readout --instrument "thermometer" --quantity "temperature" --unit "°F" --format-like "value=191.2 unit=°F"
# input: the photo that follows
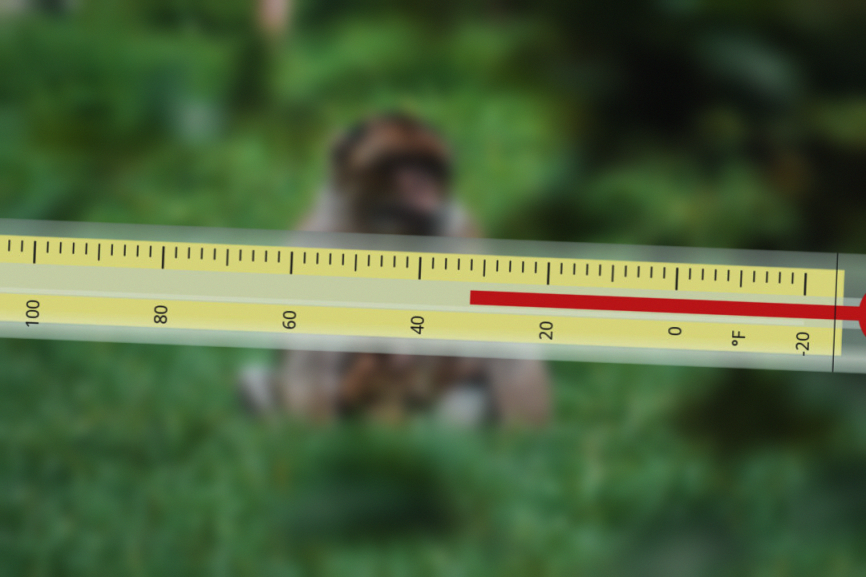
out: value=32 unit=°F
